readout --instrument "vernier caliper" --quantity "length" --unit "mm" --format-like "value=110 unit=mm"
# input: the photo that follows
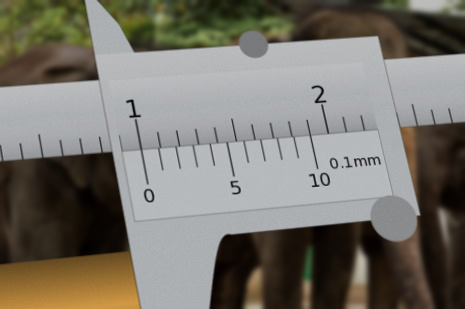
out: value=10.0 unit=mm
